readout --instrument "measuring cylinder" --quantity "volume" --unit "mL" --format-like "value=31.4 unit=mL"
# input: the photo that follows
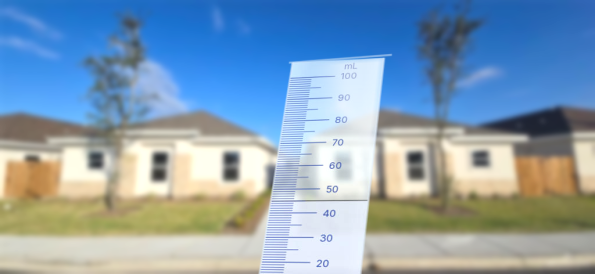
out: value=45 unit=mL
